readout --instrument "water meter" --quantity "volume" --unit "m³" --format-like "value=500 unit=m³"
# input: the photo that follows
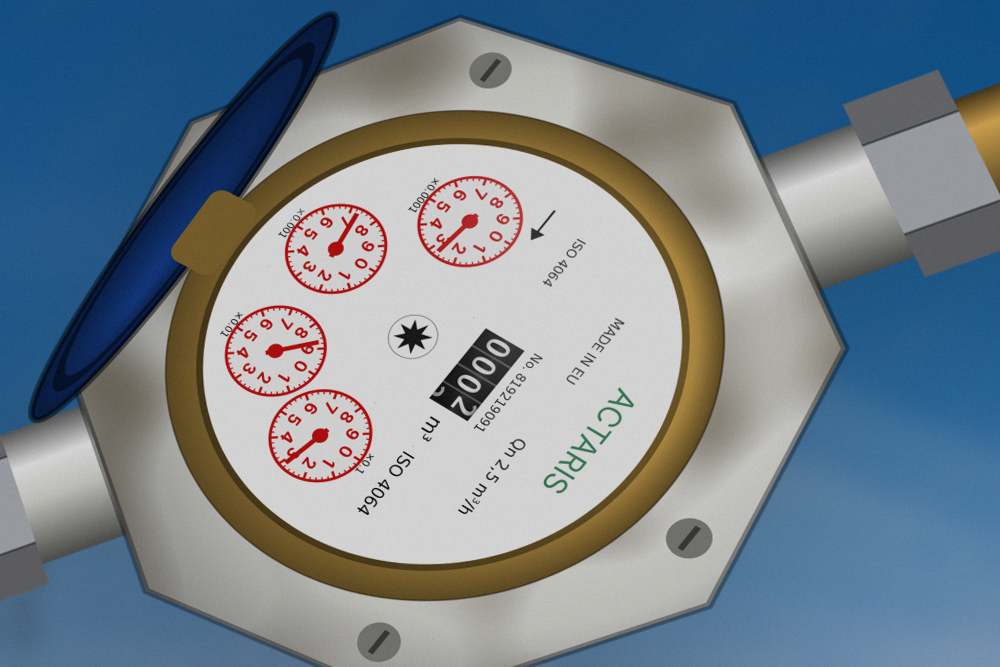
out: value=2.2872 unit=m³
